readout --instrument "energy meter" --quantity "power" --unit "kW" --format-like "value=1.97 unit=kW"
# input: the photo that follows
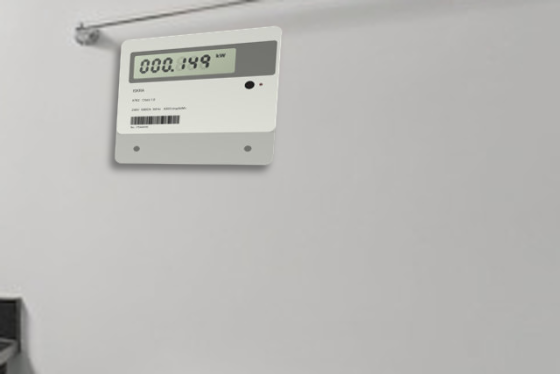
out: value=0.149 unit=kW
